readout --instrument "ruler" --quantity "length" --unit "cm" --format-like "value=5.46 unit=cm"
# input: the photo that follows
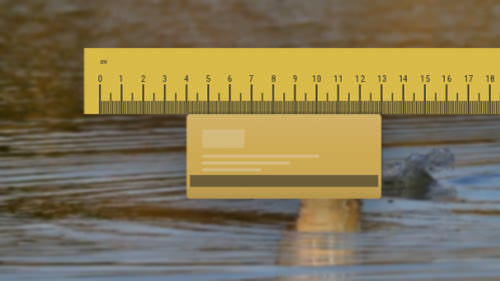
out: value=9 unit=cm
